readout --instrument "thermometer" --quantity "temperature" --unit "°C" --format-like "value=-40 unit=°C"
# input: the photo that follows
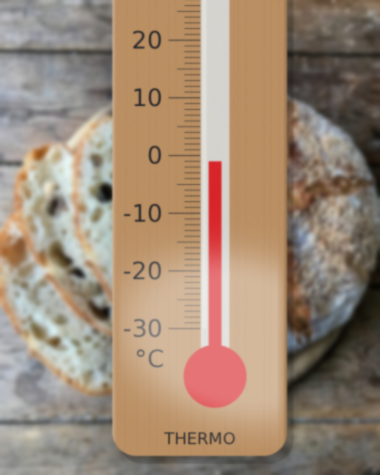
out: value=-1 unit=°C
